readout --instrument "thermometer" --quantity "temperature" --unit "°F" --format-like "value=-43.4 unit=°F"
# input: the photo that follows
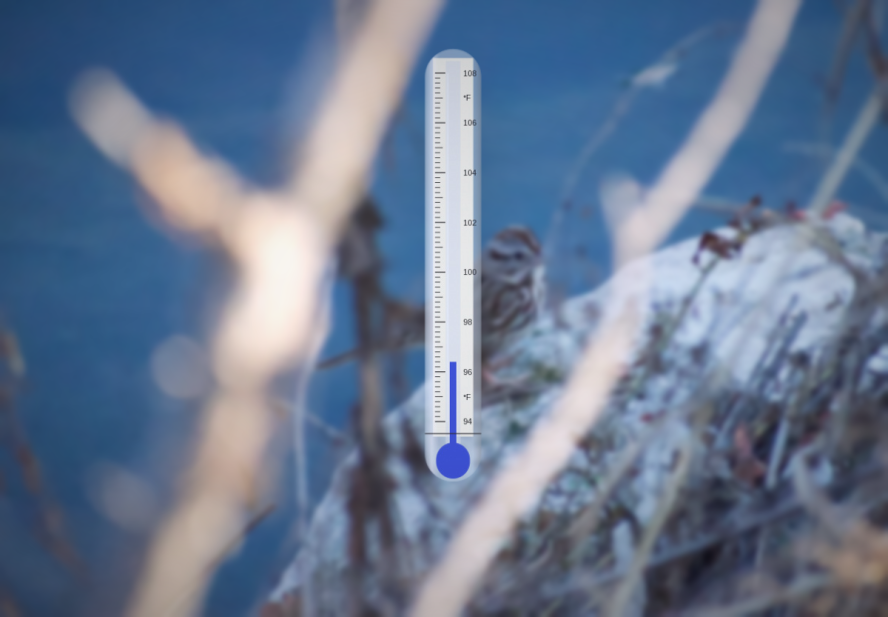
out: value=96.4 unit=°F
